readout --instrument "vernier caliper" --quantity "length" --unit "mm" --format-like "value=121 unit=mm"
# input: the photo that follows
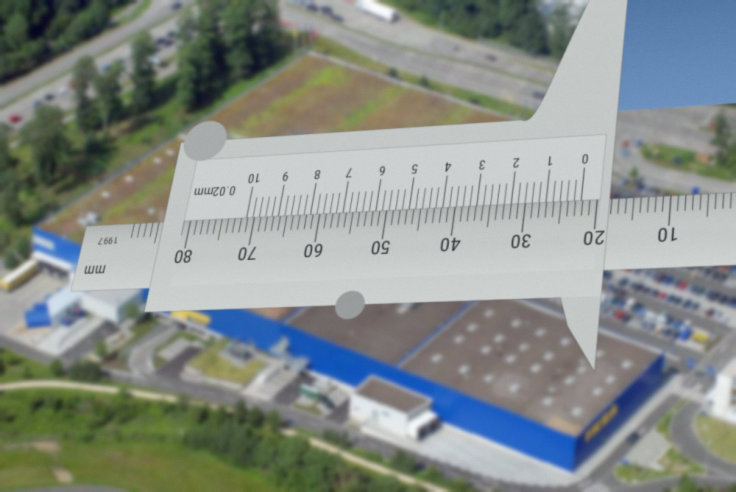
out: value=22.2 unit=mm
